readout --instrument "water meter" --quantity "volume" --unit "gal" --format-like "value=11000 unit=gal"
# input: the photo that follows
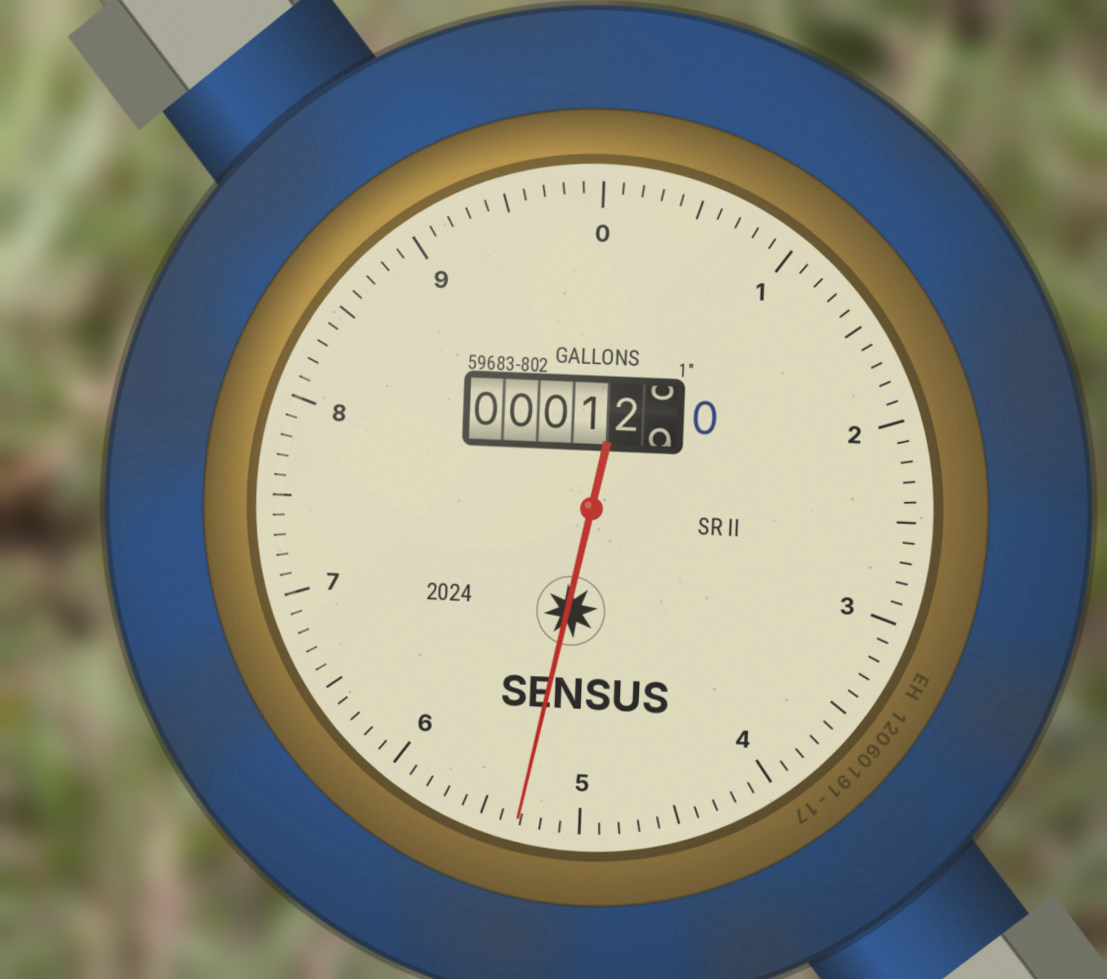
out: value=1285.3 unit=gal
